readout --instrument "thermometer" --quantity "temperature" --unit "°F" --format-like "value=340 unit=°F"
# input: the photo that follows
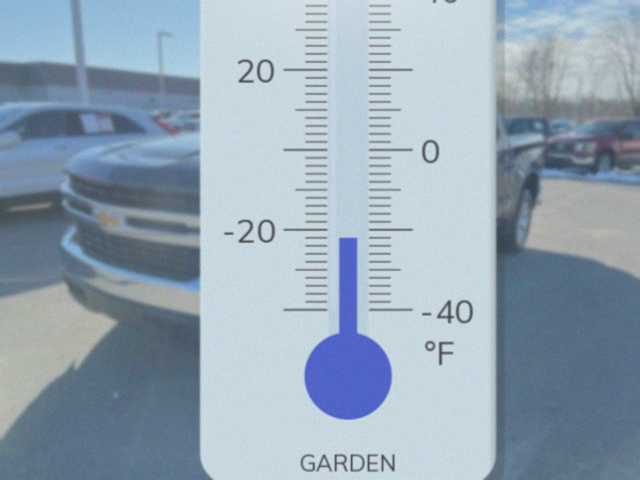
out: value=-22 unit=°F
